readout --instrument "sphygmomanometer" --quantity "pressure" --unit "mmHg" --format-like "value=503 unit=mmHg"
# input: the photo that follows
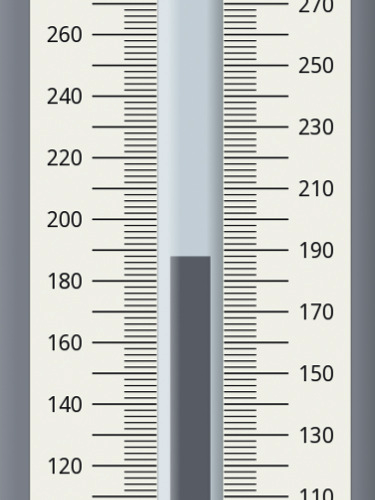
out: value=188 unit=mmHg
